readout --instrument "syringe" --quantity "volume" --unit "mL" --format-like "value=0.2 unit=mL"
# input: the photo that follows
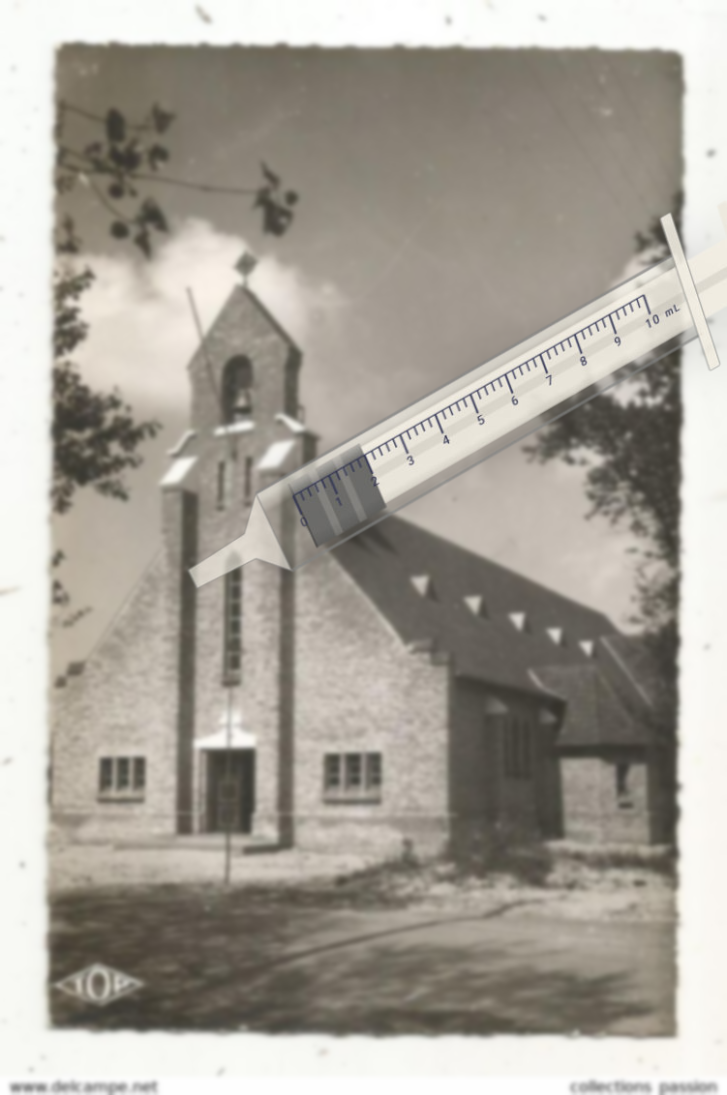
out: value=0 unit=mL
